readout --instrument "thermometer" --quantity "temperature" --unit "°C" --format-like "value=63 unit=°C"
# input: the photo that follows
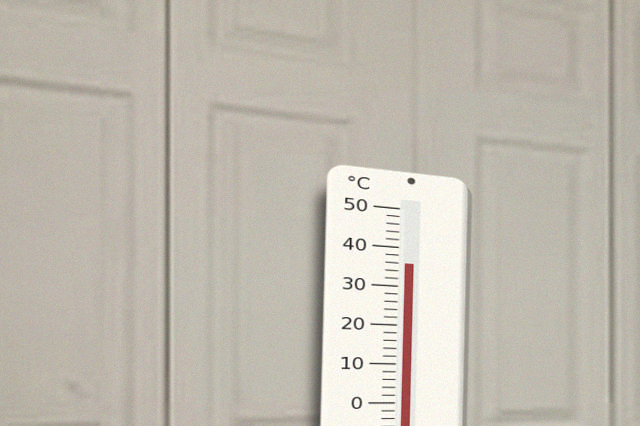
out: value=36 unit=°C
